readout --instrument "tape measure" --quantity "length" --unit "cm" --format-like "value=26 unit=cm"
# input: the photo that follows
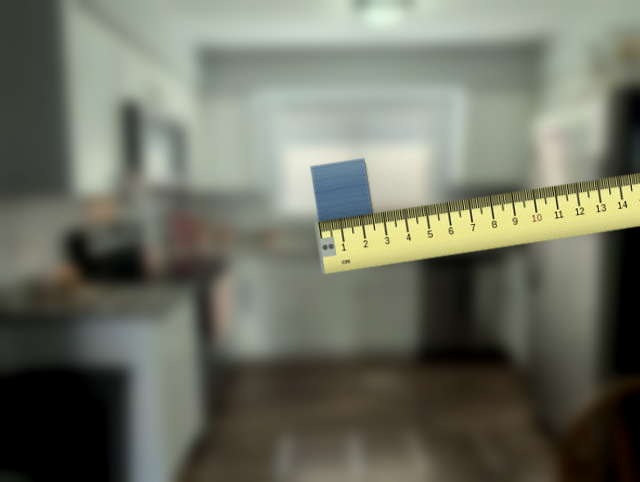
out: value=2.5 unit=cm
